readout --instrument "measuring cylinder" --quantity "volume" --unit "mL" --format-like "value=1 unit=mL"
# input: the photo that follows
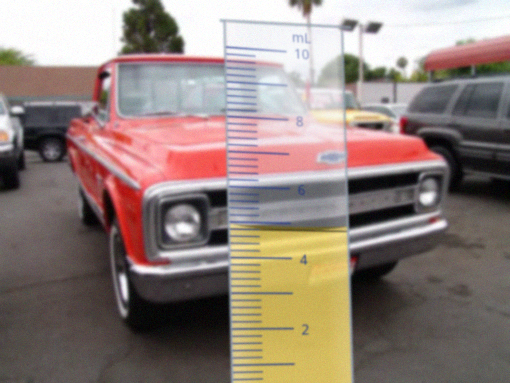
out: value=4.8 unit=mL
